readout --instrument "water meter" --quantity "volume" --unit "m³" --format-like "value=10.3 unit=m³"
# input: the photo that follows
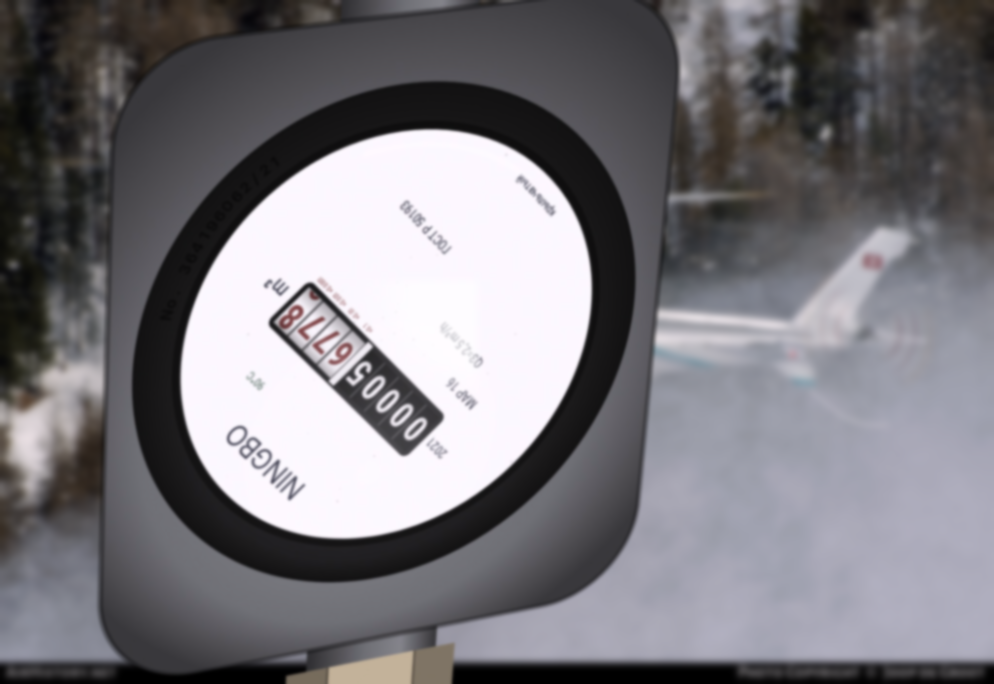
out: value=5.6778 unit=m³
